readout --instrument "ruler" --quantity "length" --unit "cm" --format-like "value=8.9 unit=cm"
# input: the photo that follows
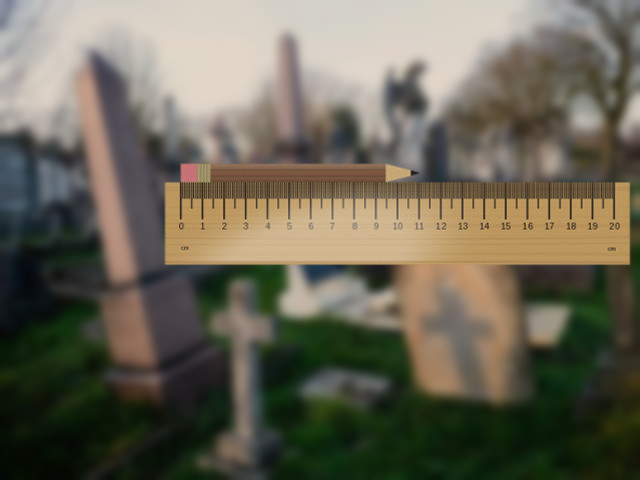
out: value=11 unit=cm
